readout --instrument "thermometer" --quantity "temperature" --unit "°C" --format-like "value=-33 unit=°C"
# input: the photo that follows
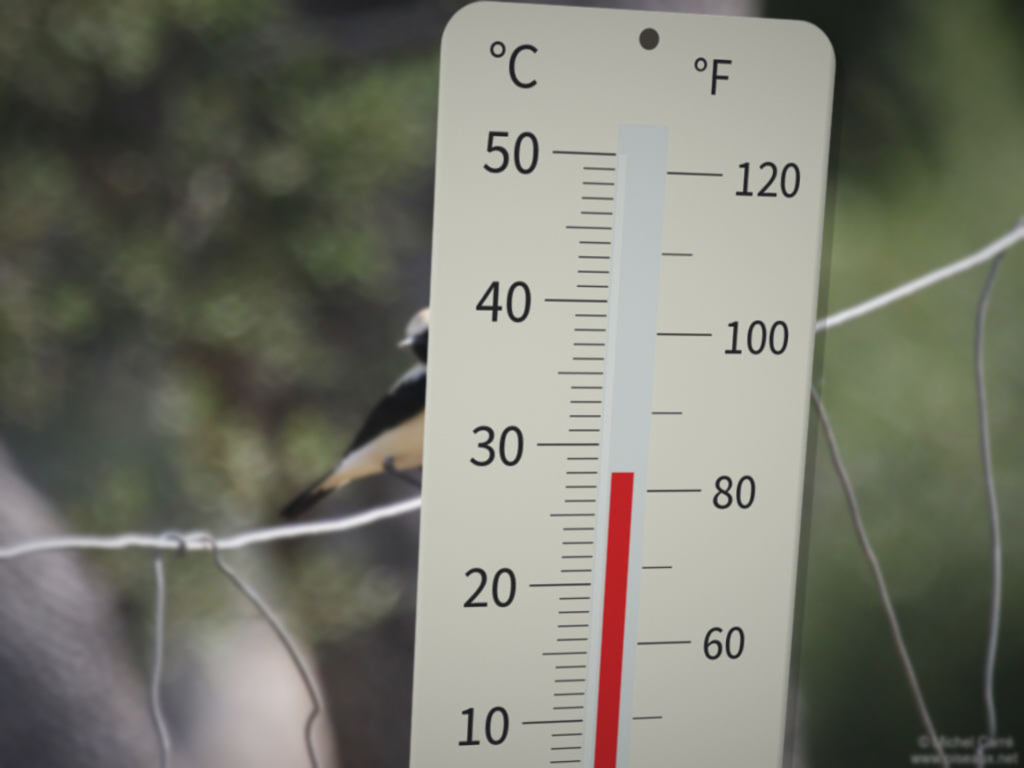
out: value=28 unit=°C
